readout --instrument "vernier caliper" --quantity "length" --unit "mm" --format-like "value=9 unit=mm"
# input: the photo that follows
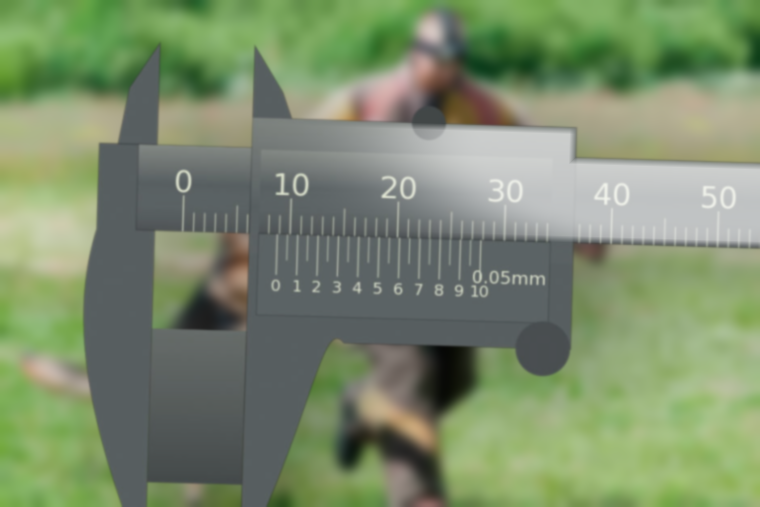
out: value=8.8 unit=mm
